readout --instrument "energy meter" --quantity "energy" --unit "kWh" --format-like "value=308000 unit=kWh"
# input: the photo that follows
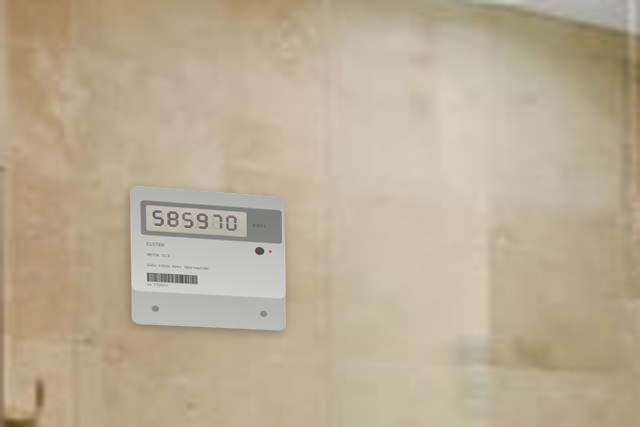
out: value=585970 unit=kWh
